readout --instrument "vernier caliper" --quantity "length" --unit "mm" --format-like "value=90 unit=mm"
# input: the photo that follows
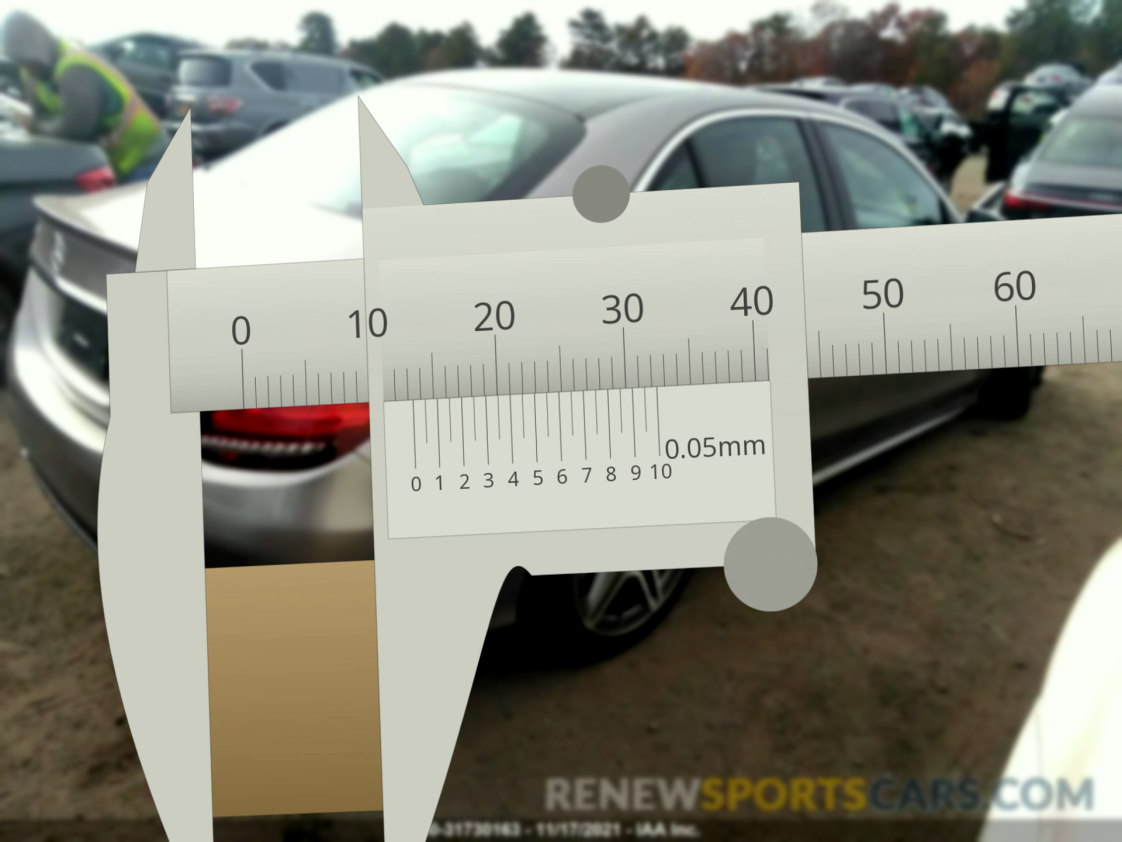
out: value=13.4 unit=mm
